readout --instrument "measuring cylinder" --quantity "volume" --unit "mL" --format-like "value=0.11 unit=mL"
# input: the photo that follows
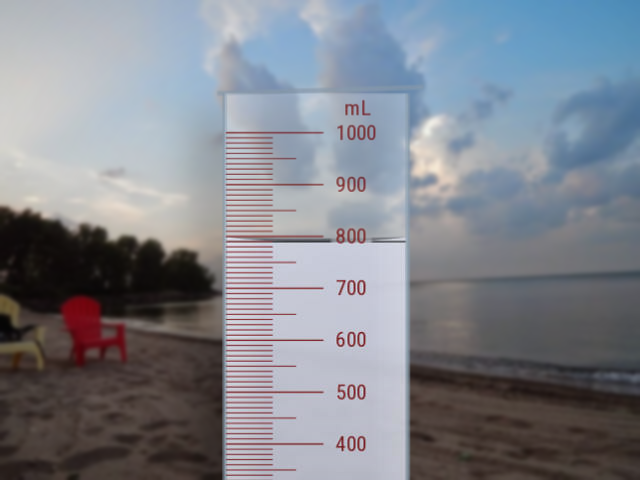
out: value=790 unit=mL
